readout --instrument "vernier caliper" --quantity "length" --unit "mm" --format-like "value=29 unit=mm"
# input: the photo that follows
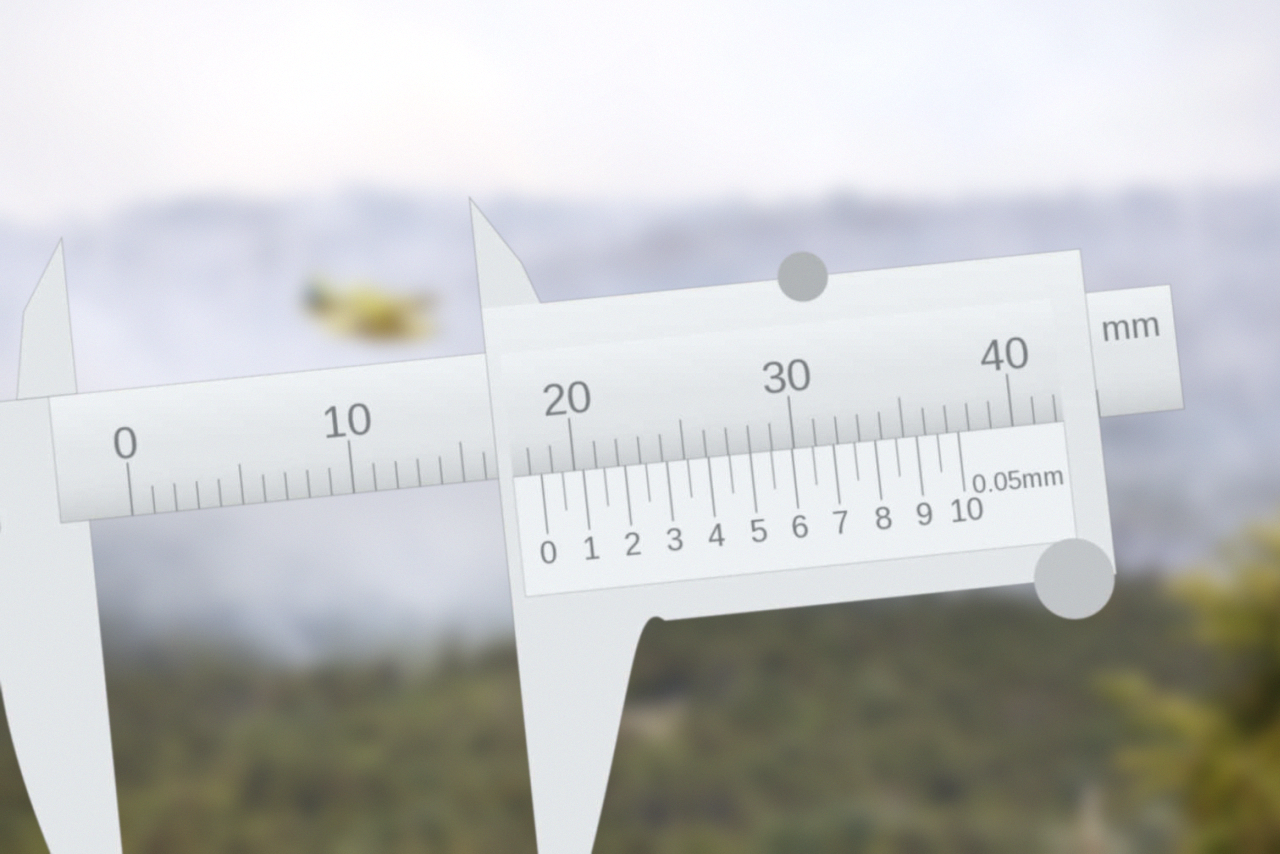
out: value=18.5 unit=mm
